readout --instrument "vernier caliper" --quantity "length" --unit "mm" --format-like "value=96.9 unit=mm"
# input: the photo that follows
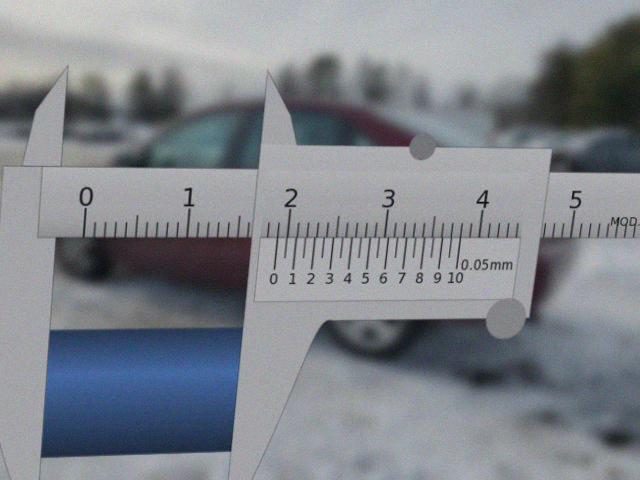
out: value=19.0 unit=mm
